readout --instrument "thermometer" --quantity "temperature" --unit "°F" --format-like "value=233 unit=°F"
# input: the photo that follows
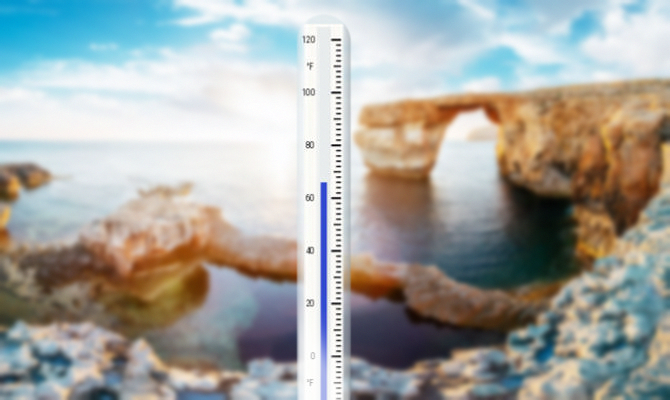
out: value=66 unit=°F
